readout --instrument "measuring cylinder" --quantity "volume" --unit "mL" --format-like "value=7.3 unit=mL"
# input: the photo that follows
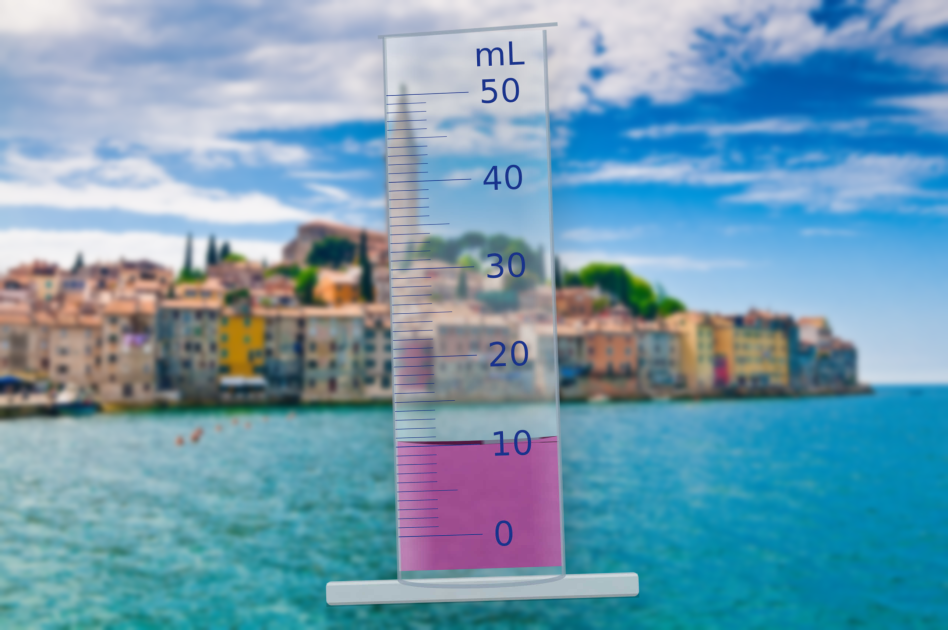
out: value=10 unit=mL
